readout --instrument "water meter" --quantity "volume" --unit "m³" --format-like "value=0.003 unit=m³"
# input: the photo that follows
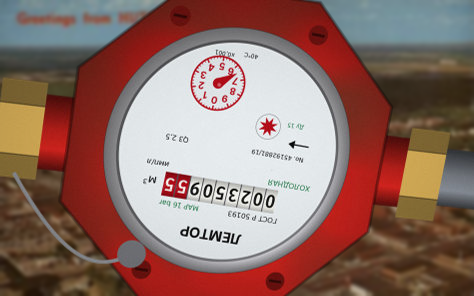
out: value=23509.556 unit=m³
